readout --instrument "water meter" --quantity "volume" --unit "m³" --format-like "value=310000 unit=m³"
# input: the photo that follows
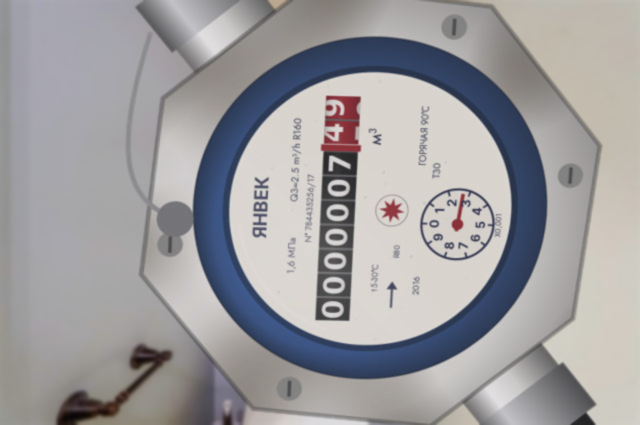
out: value=7.492 unit=m³
